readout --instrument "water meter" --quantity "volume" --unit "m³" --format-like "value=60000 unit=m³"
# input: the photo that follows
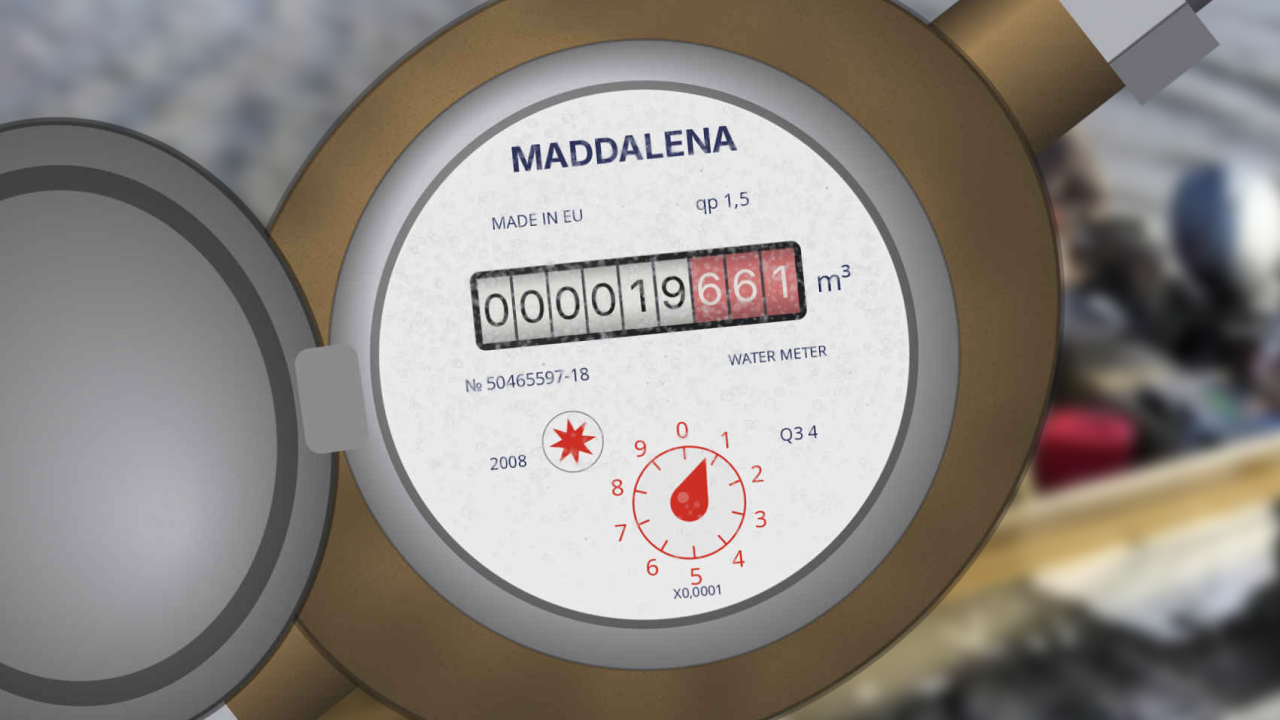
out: value=19.6610 unit=m³
